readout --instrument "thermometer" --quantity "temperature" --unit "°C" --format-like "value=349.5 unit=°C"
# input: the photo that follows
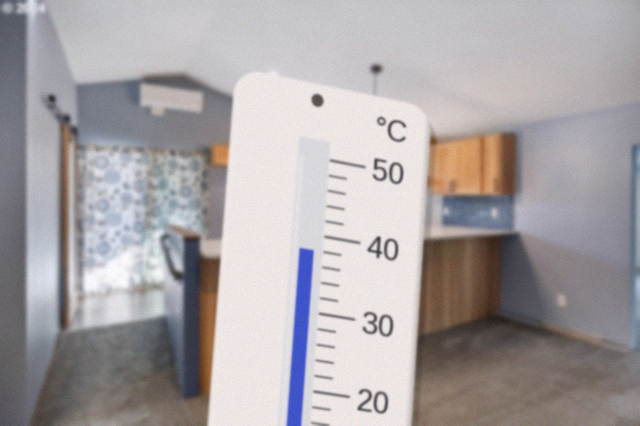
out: value=38 unit=°C
